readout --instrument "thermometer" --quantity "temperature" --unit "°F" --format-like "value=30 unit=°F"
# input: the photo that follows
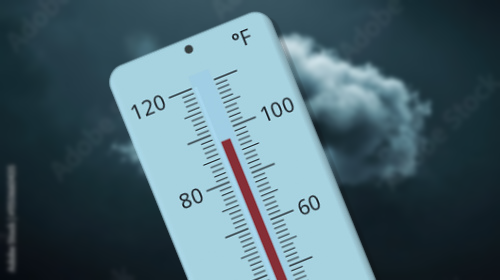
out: value=96 unit=°F
